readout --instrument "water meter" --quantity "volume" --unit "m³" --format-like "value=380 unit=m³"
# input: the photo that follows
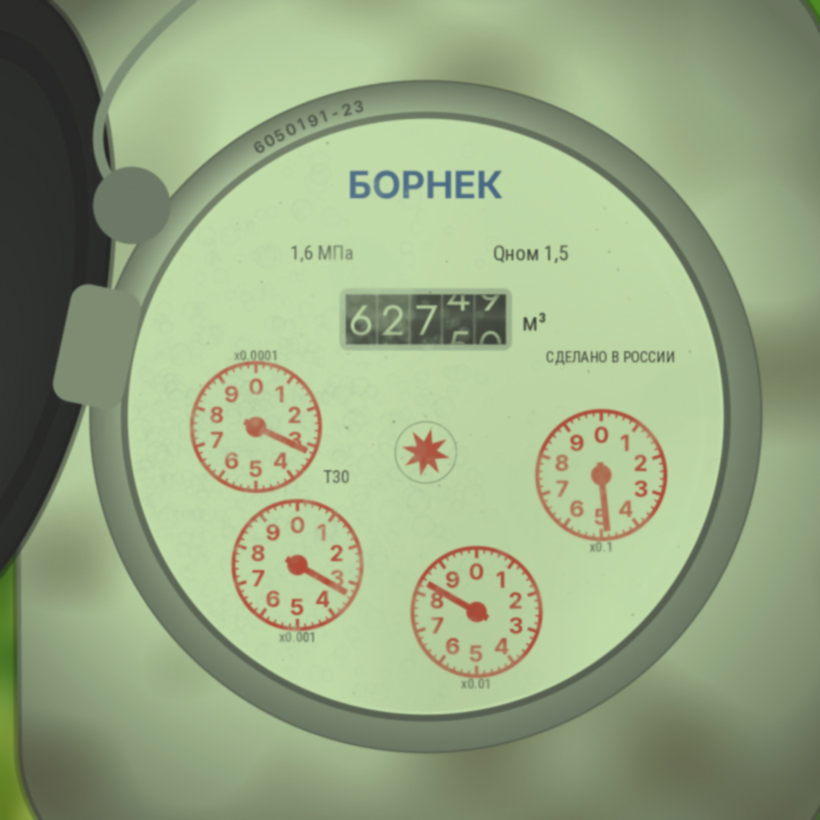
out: value=62749.4833 unit=m³
